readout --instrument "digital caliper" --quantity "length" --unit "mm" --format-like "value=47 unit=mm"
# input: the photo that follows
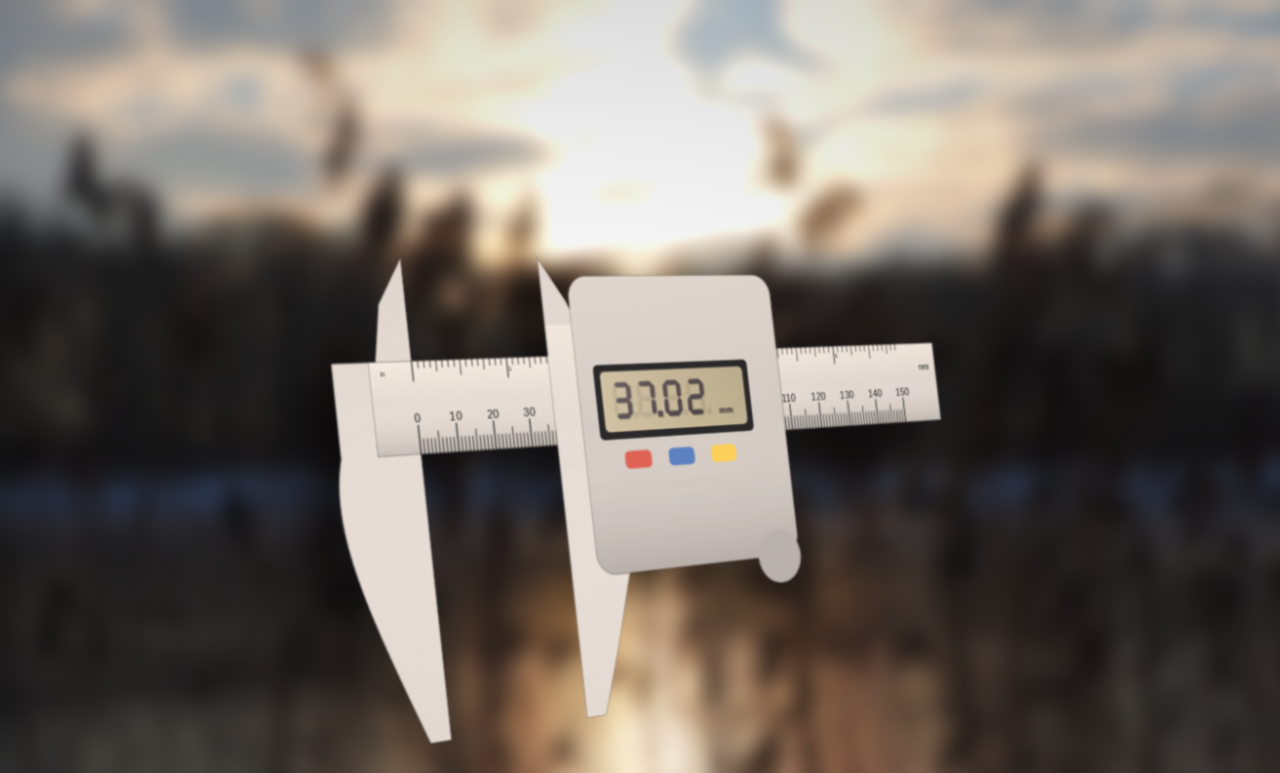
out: value=37.02 unit=mm
